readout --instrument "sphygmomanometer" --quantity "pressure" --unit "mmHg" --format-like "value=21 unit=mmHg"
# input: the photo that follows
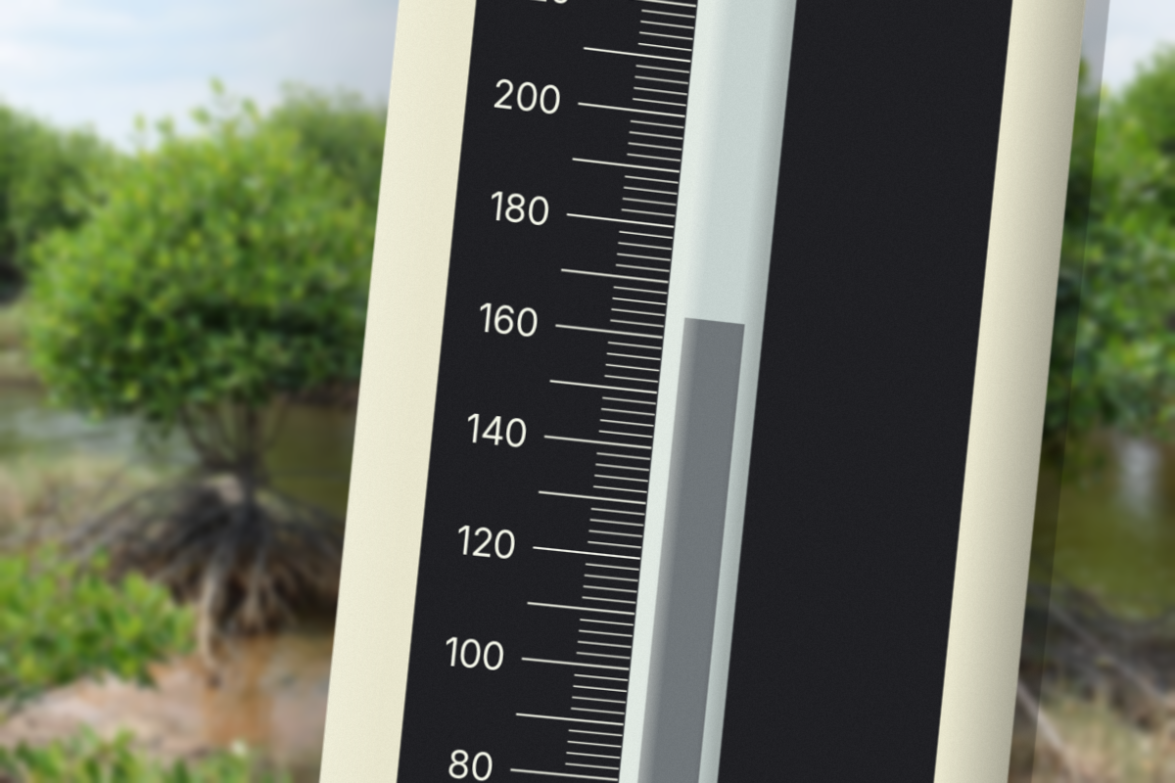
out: value=164 unit=mmHg
